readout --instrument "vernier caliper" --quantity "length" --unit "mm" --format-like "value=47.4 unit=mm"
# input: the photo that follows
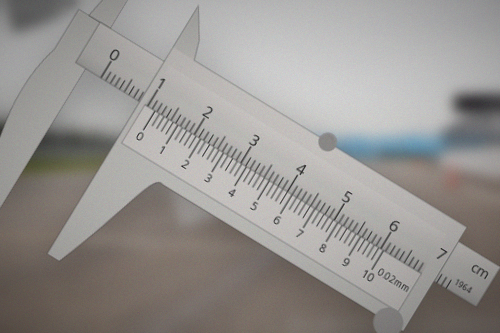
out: value=11.6 unit=mm
